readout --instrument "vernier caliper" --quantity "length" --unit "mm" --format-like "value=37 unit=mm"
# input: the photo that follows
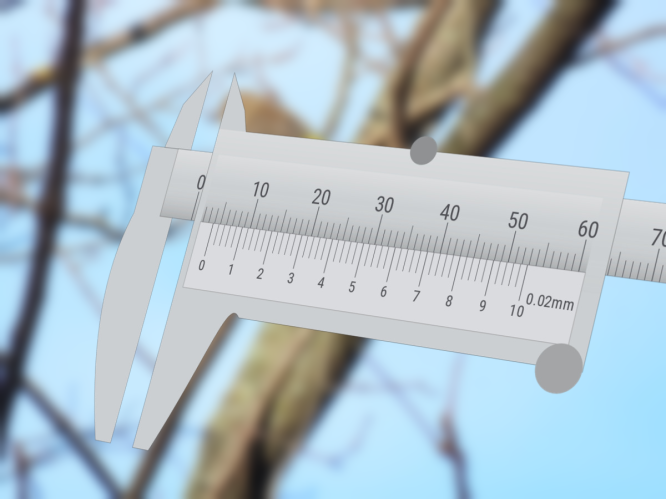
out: value=3.8 unit=mm
